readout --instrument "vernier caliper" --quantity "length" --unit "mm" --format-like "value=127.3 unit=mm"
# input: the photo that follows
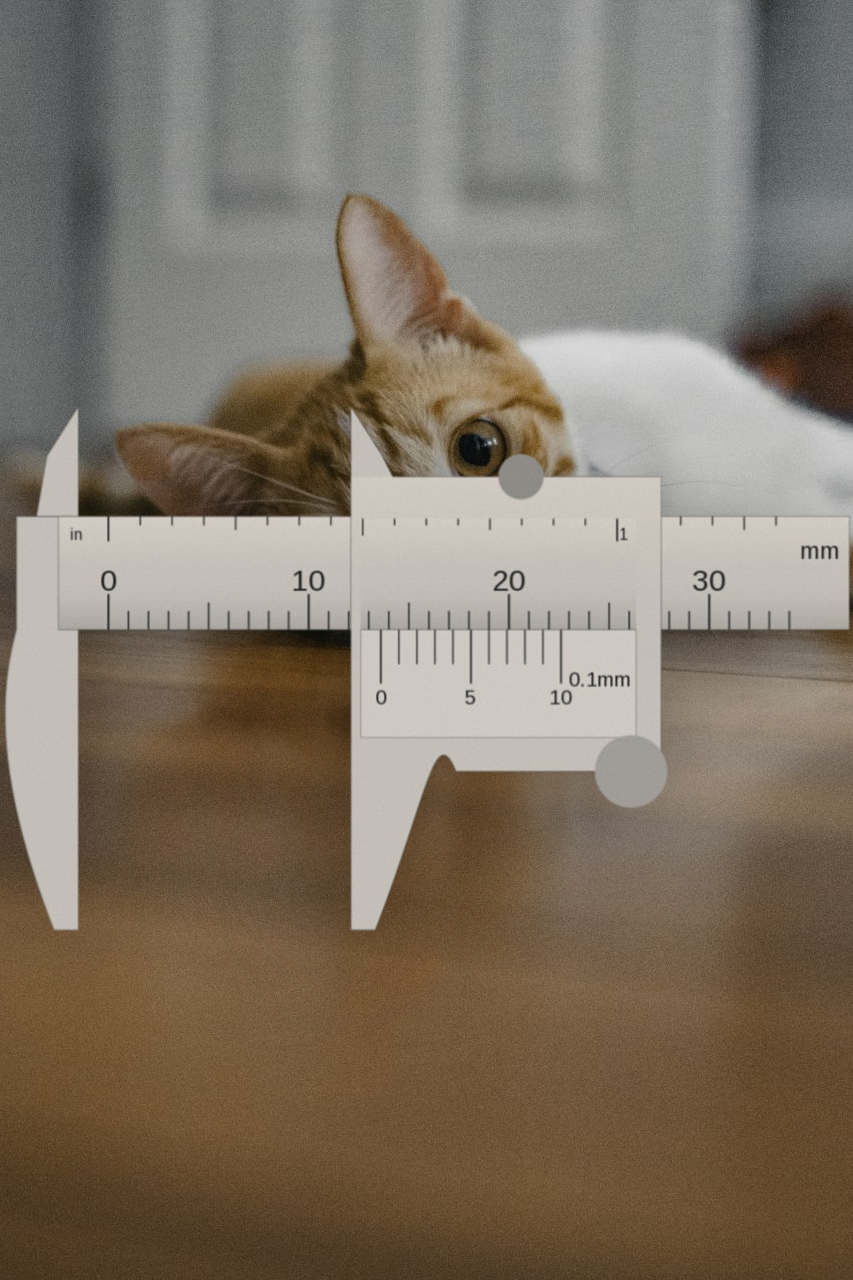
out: value=13.6 unit=mm
